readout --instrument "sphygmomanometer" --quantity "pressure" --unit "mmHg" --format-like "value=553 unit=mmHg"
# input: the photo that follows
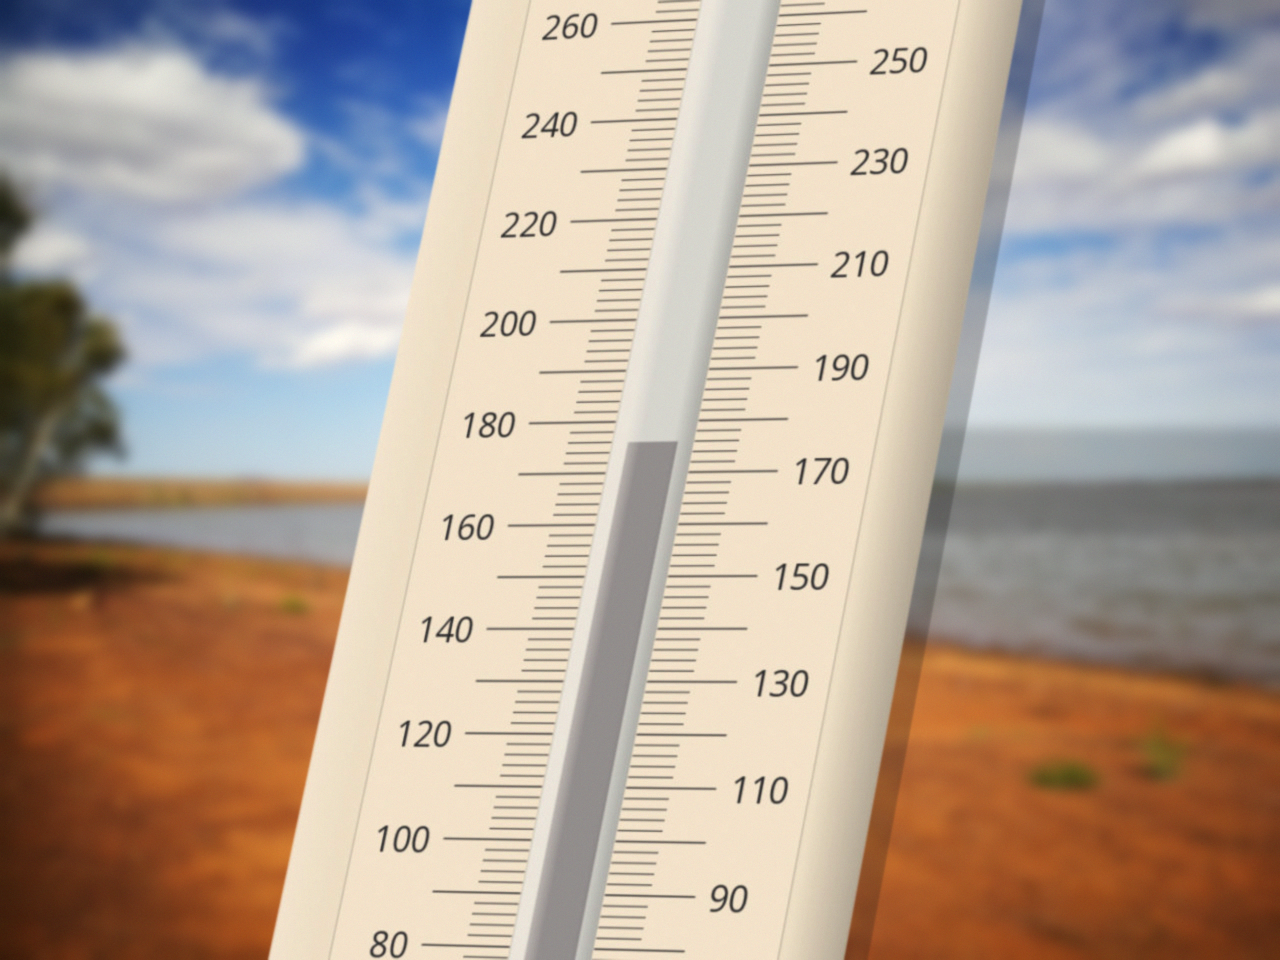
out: value=176 unit=mmHg
